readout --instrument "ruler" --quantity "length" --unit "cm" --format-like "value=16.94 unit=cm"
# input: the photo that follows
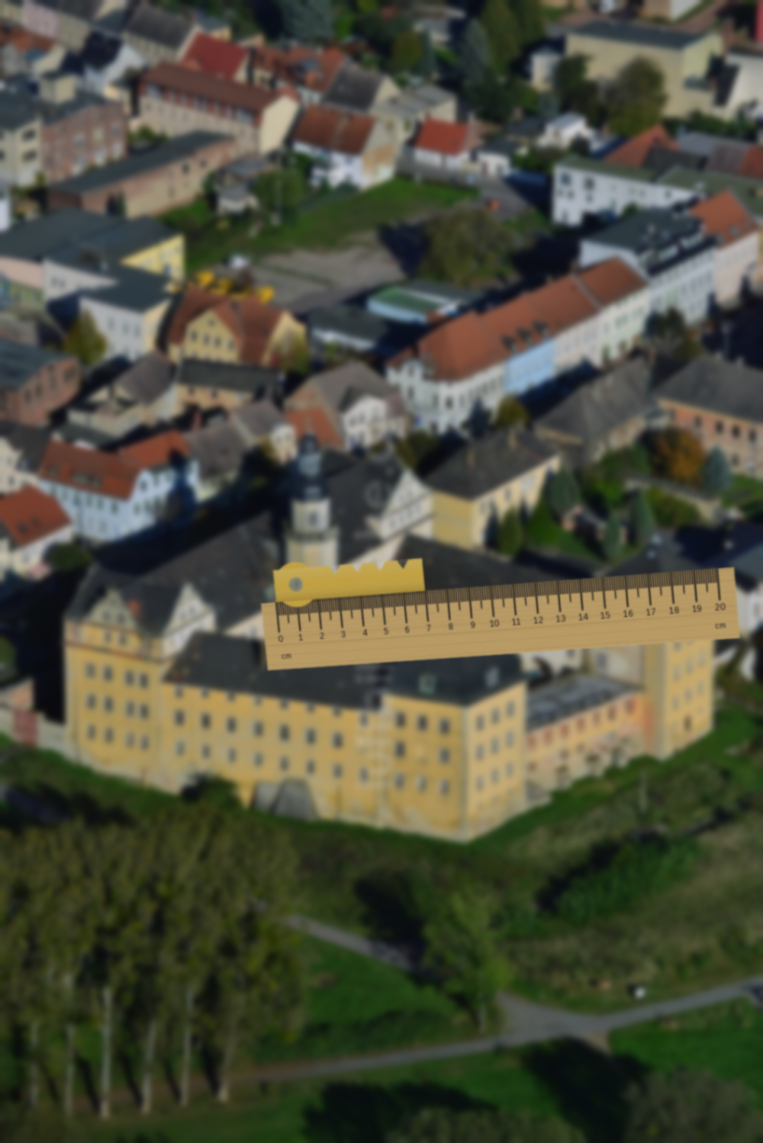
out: value=7 unit=cm
